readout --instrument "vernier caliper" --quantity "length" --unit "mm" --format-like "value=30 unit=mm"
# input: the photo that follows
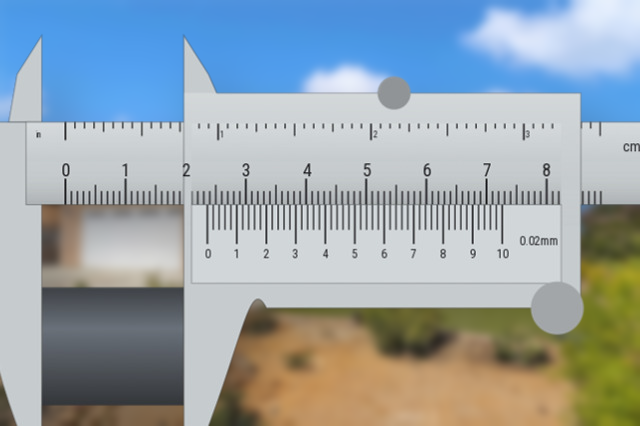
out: value=23.6 unit=mm
